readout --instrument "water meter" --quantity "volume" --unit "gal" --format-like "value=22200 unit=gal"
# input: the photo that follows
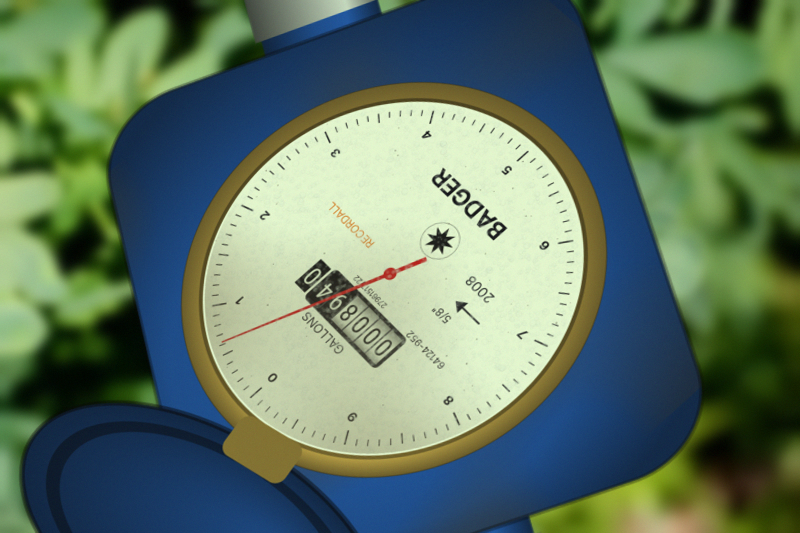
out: value=8940.6 unit=gal
